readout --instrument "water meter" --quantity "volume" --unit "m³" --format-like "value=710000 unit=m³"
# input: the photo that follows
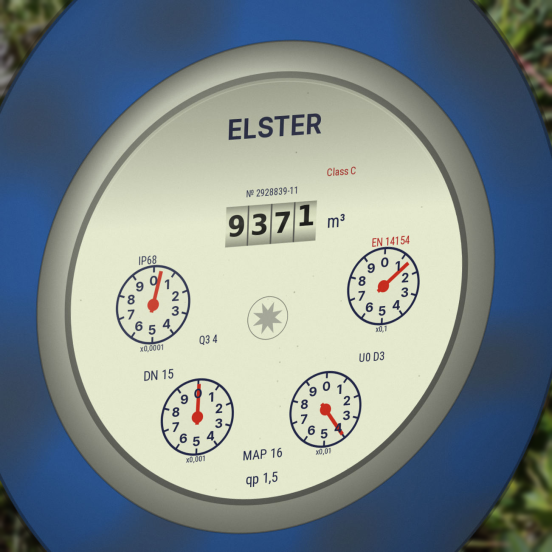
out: value=9371.1400 unit=m³
